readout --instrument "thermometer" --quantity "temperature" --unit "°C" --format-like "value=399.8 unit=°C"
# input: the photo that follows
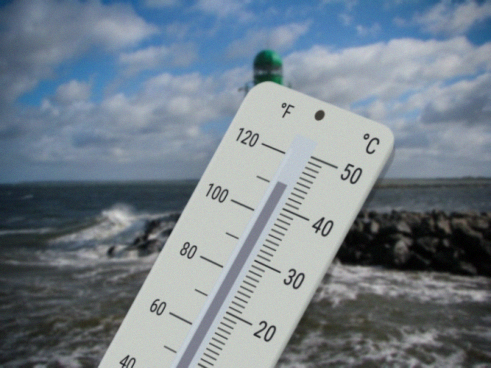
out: value=44 unit=°C
